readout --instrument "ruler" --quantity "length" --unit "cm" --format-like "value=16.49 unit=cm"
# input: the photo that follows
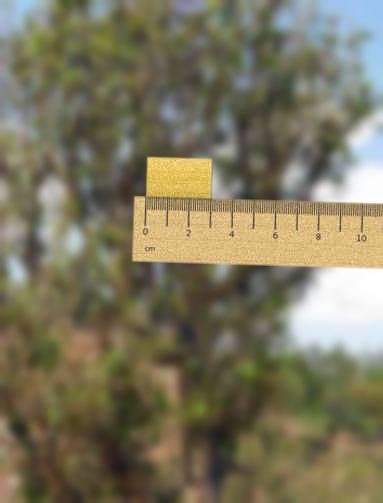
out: value=3 unit=cm
